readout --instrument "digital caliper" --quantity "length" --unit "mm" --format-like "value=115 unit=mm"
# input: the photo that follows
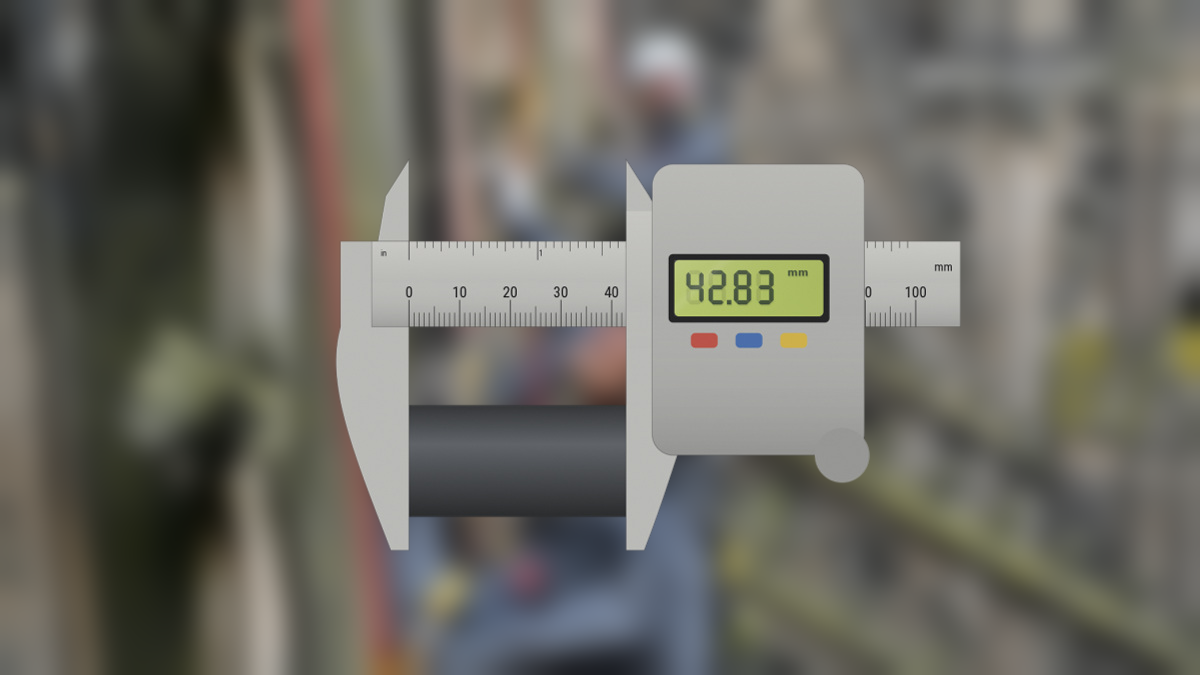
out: value=42.83 unit=mm
